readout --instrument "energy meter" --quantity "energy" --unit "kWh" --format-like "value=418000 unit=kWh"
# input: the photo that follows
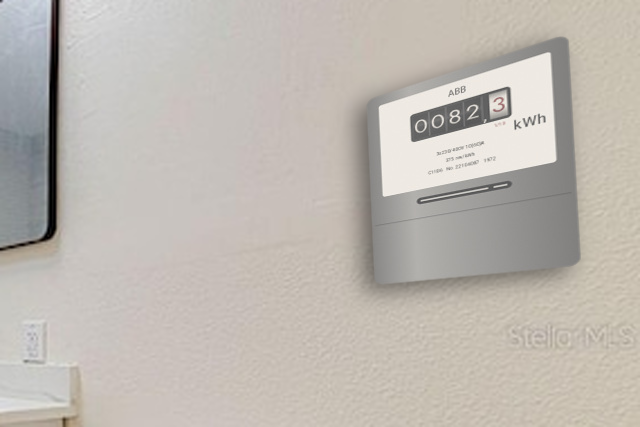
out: value=82.3 unit=kWh
